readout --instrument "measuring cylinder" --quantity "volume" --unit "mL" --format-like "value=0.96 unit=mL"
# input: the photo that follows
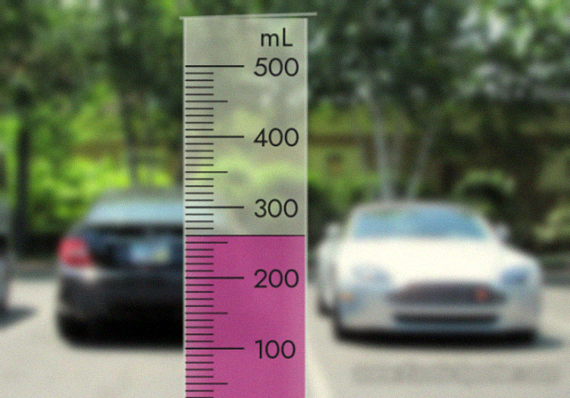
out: value=260 unit=mL
